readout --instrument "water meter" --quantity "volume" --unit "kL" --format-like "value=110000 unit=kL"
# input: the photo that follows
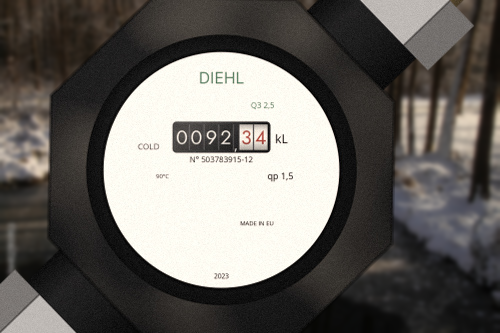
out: value=92.34 unit=kL
